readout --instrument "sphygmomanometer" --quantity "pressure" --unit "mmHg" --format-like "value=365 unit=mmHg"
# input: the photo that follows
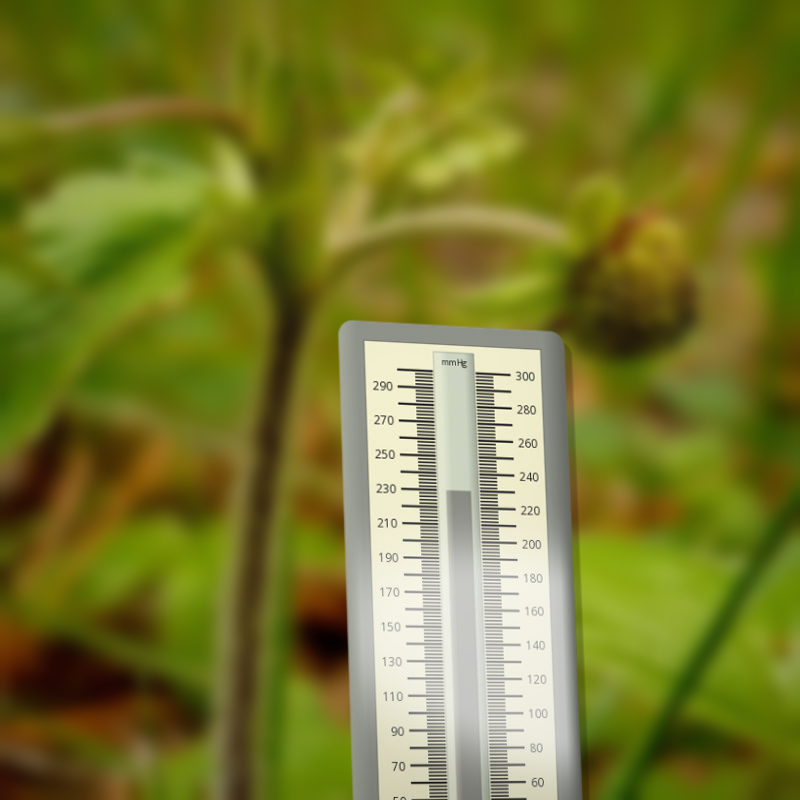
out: value=230 unit=mmHg
